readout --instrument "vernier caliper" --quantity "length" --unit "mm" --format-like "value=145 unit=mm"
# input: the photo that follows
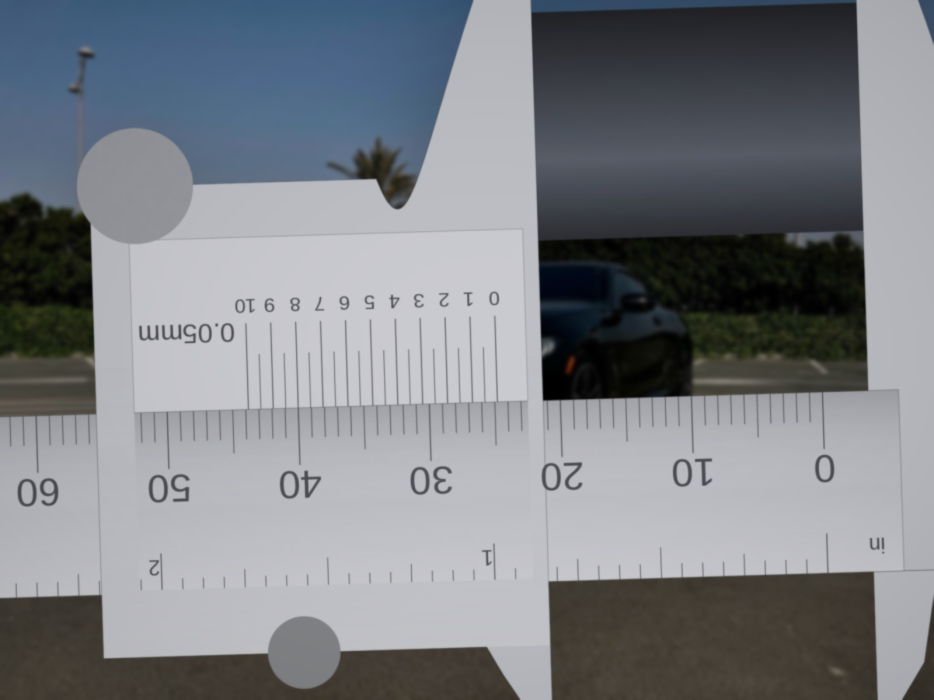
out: value=24.8 unit=mm
